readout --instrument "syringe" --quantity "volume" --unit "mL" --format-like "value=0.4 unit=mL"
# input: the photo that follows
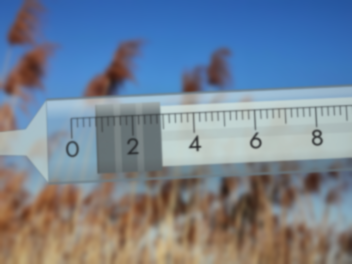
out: value=0.8 unit=mL
